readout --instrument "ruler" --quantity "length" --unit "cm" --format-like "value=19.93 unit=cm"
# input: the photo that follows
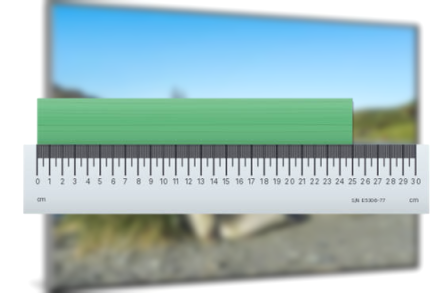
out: value=25 unit=cm
